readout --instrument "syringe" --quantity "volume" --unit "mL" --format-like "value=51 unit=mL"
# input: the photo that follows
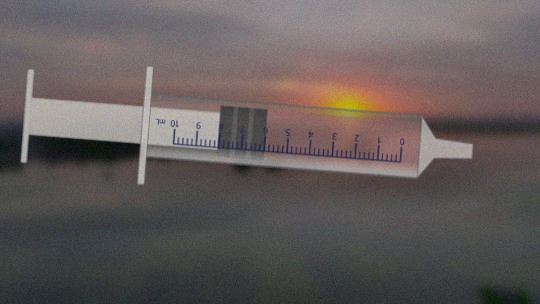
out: value=6 unit=mL
